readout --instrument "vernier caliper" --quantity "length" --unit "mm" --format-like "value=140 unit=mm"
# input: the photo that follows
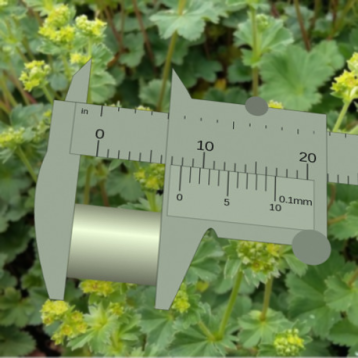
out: value=7.9 unit=mm
